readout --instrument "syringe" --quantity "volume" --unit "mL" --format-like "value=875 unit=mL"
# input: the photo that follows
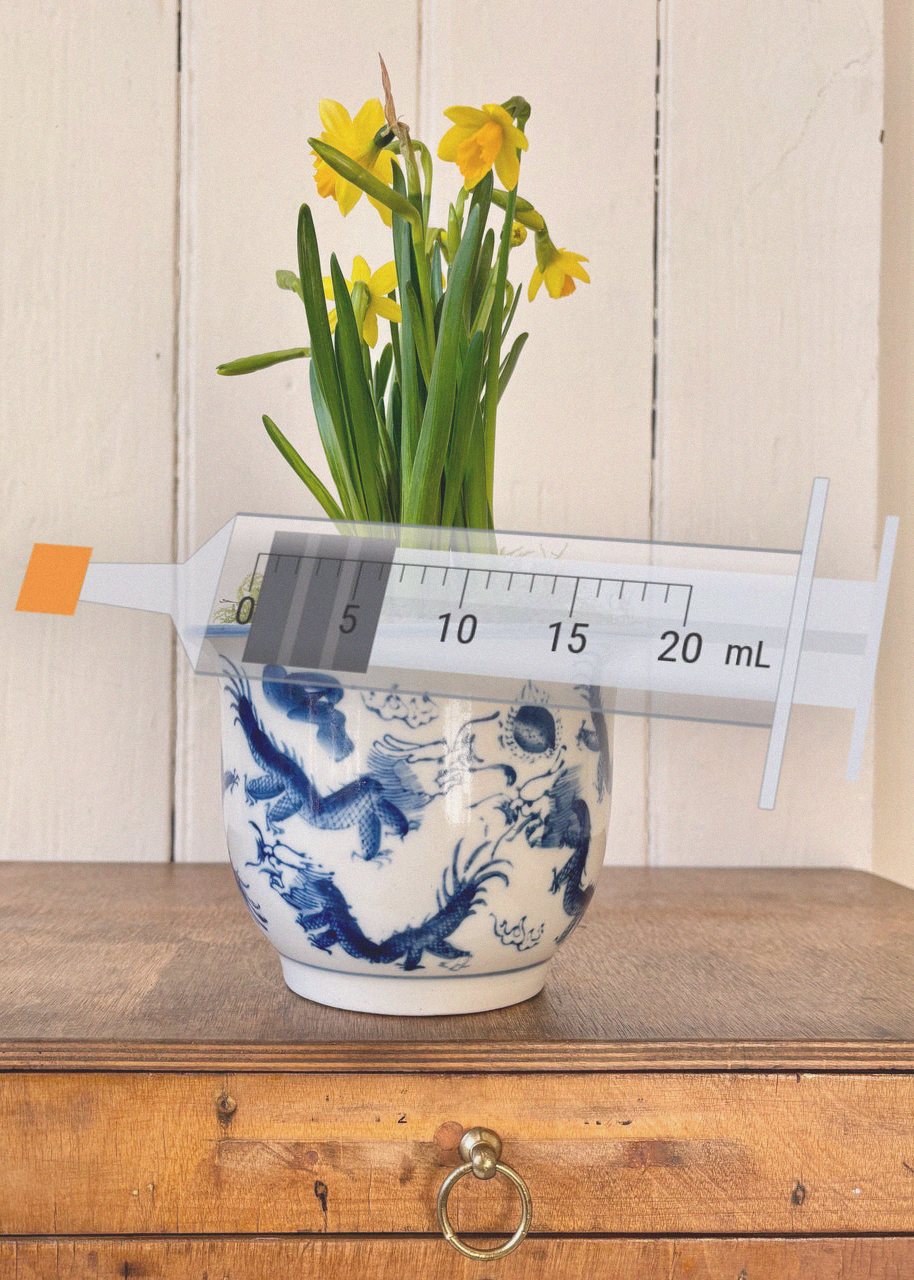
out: value=0.5 unit=mL
